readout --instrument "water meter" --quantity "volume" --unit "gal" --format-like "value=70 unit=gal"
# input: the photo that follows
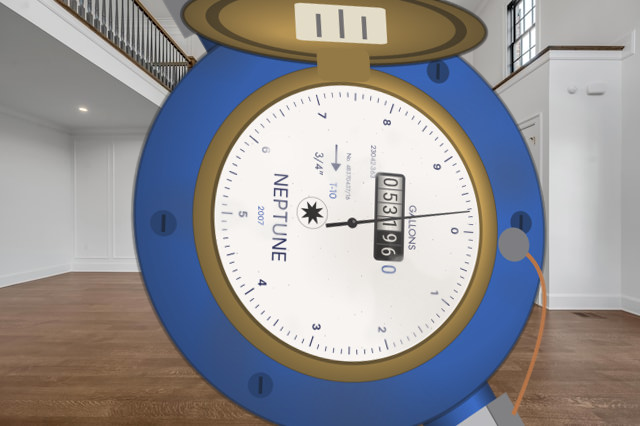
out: value=531959.7 unit=gal
